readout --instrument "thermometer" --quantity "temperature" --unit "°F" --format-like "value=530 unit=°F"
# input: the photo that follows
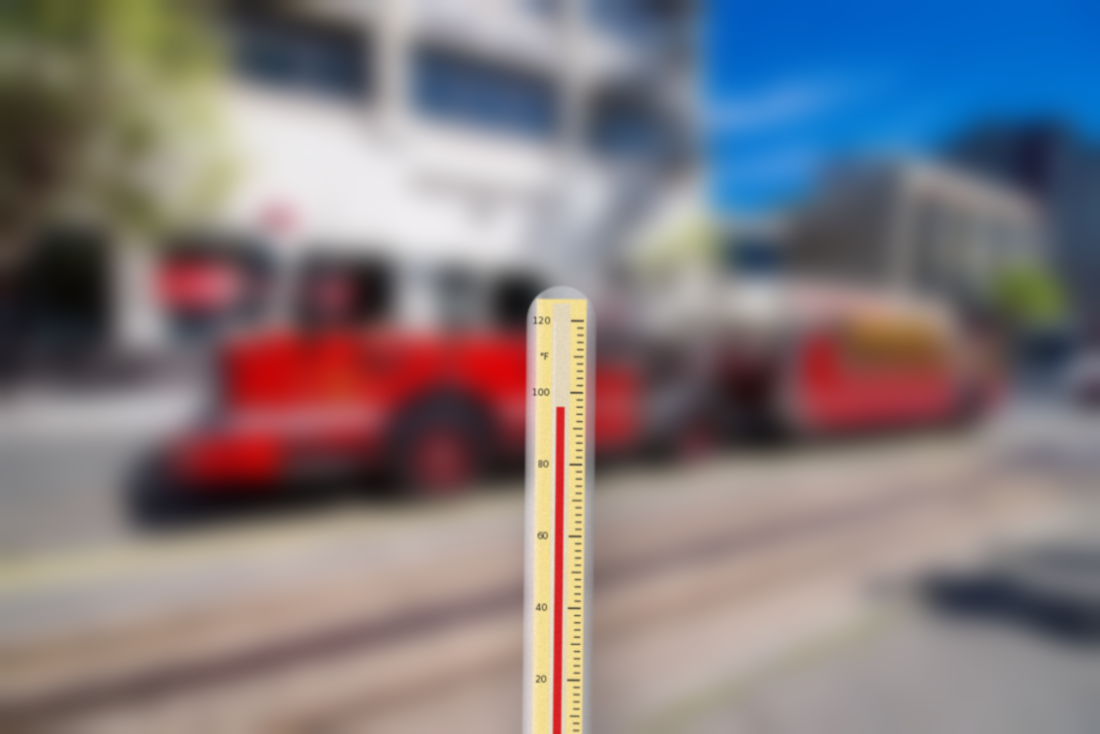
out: value=96 unit=°F
